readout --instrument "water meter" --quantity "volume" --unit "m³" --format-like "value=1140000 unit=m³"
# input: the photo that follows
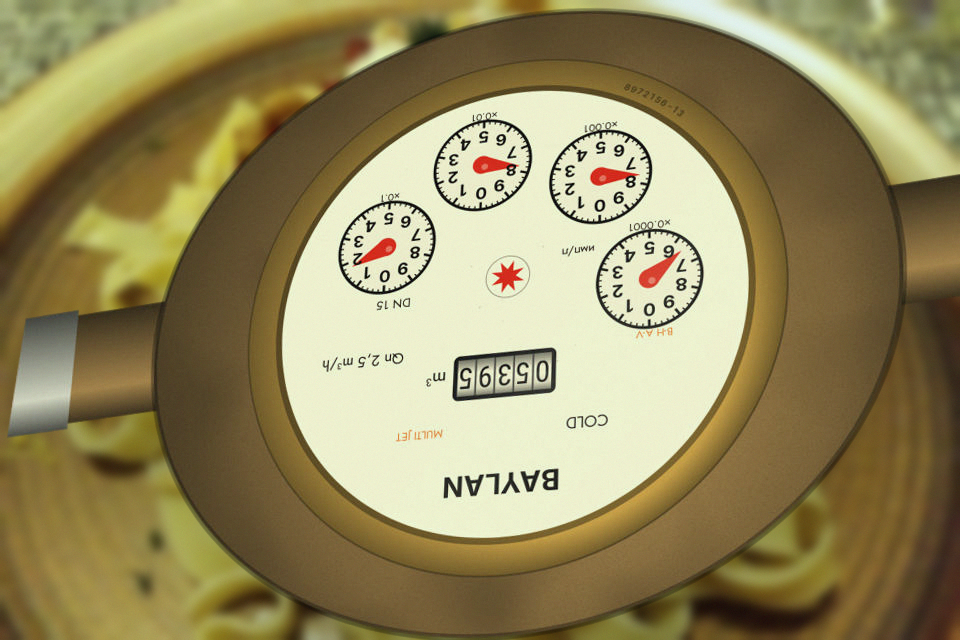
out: value=5395.1776 unit=m³
